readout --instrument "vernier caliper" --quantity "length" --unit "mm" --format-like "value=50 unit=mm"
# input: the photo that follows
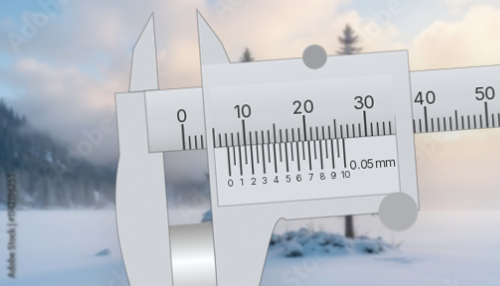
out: value=7.2 unit=mm
